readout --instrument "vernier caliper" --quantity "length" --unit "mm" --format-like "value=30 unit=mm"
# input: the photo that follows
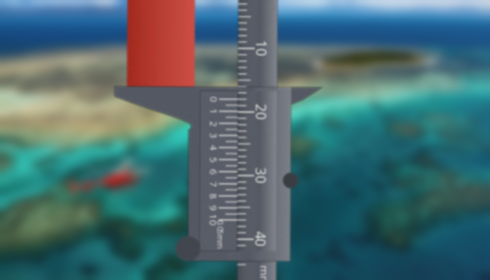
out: value=18.0 unit=mm
